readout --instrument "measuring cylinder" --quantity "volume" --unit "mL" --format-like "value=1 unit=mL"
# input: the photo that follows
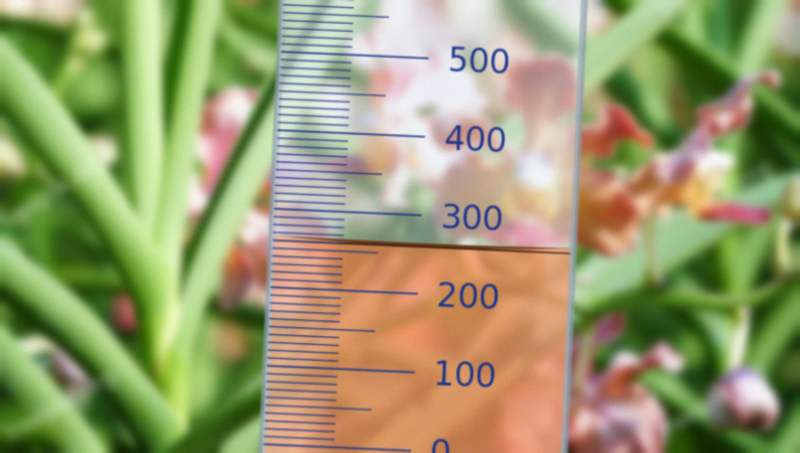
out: value=260 unit=mL
